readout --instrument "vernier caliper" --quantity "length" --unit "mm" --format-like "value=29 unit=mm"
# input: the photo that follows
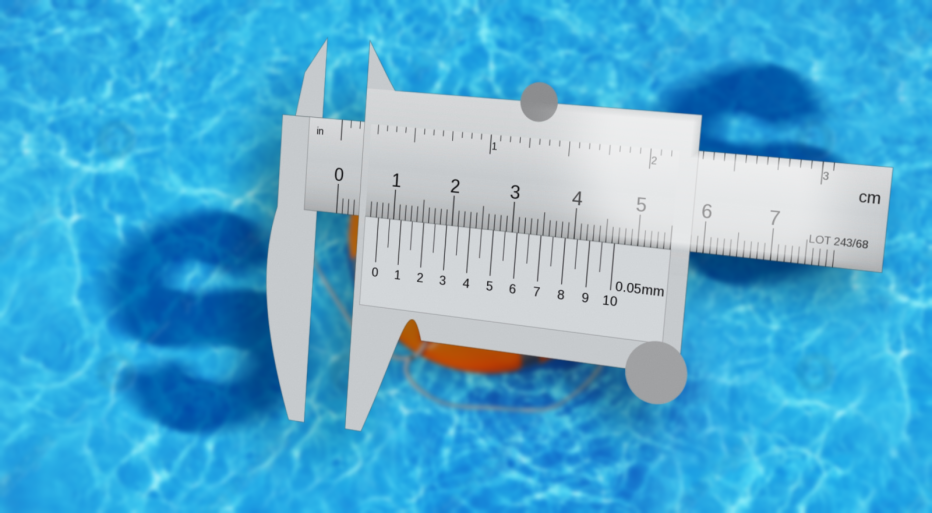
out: value=7.4 unit=mm
